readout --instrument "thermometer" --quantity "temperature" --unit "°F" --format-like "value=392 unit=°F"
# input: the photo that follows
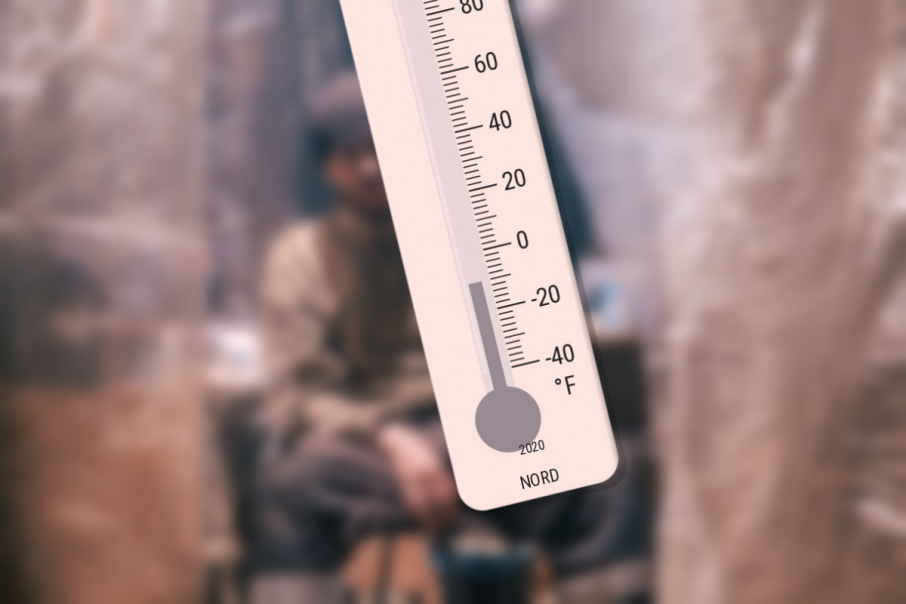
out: value=-10 unit=°F
